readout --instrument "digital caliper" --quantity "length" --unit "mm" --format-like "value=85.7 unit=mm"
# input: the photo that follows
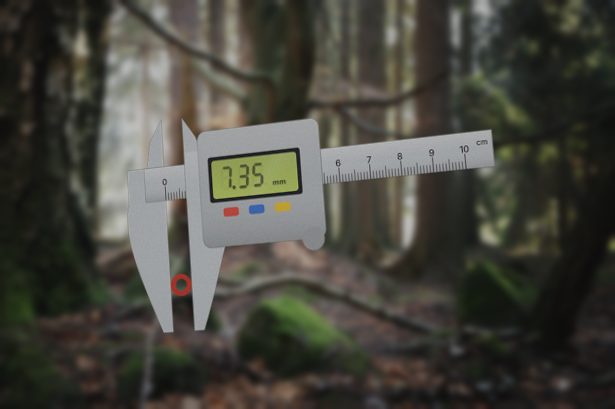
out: value=7.35 unit=mm
